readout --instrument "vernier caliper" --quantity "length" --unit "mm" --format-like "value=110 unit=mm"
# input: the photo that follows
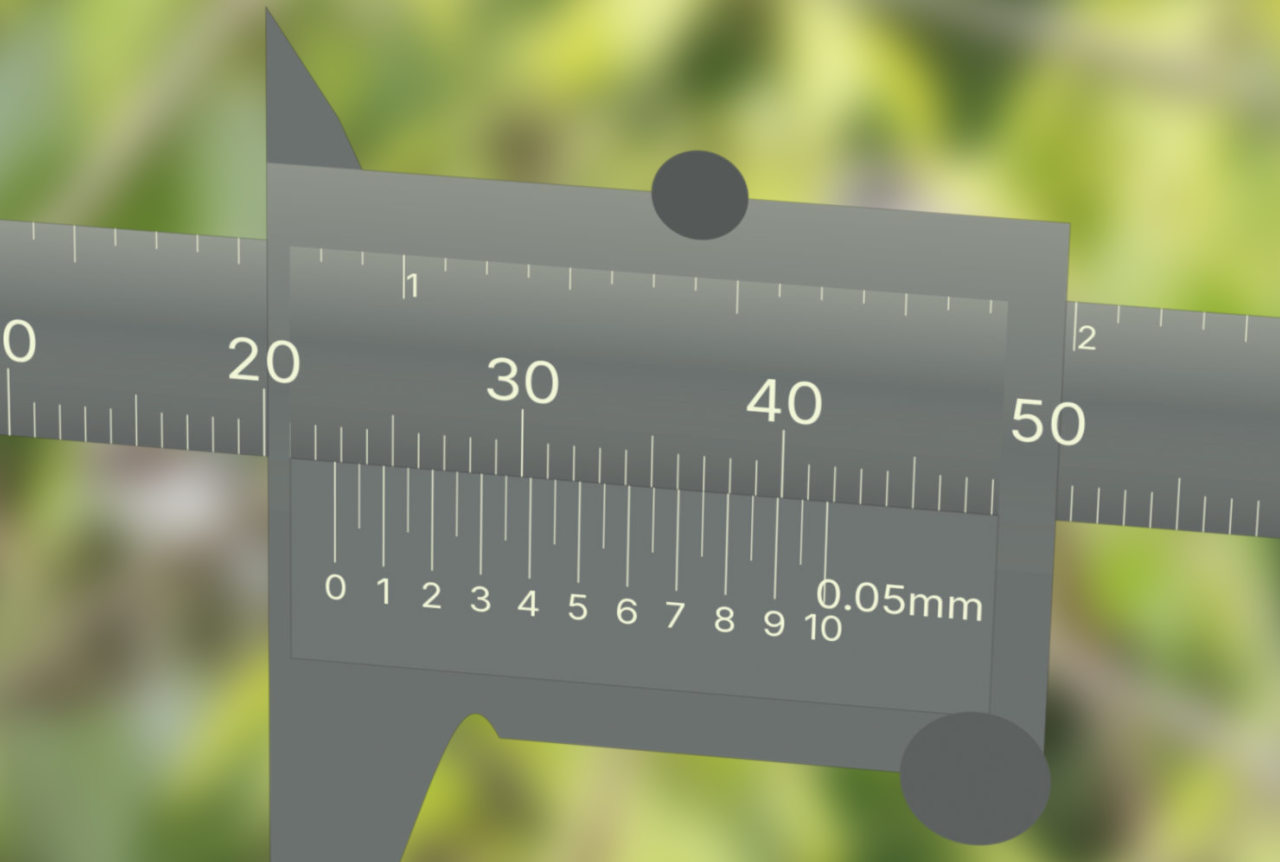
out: value=22.75 unit=mm
